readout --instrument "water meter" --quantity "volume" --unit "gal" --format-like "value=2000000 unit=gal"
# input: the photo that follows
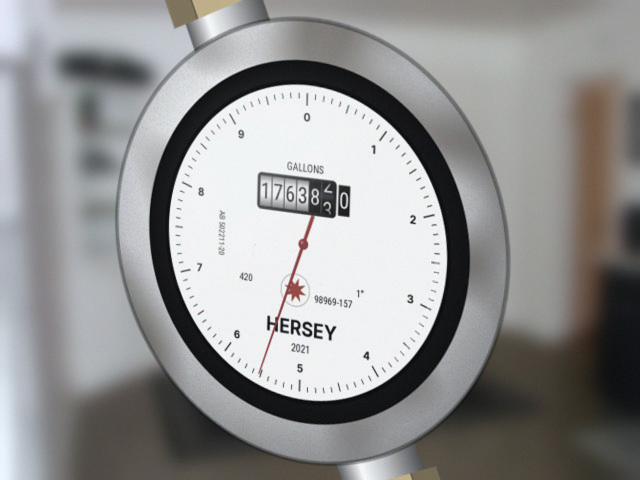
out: value=1763825.5 unit=gal
